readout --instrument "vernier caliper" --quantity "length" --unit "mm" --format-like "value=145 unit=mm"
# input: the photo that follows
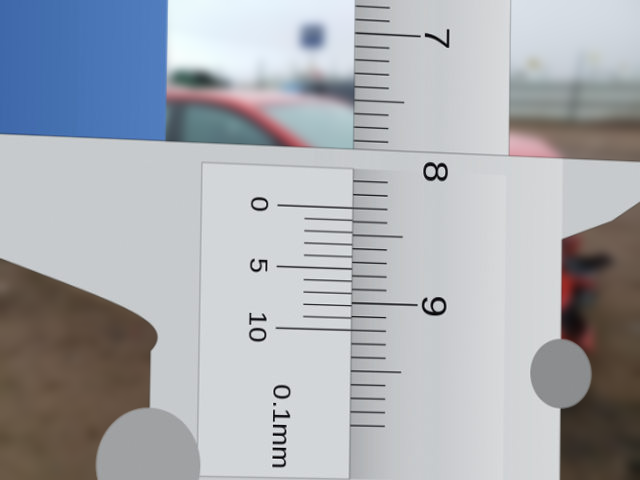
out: value=83.0 unit=mm
